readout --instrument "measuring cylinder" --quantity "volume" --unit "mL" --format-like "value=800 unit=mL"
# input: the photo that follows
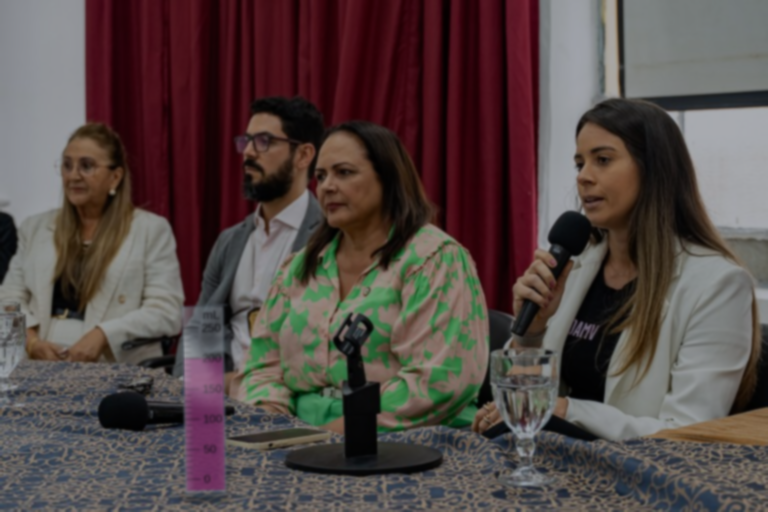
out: value=200 unit=mL
